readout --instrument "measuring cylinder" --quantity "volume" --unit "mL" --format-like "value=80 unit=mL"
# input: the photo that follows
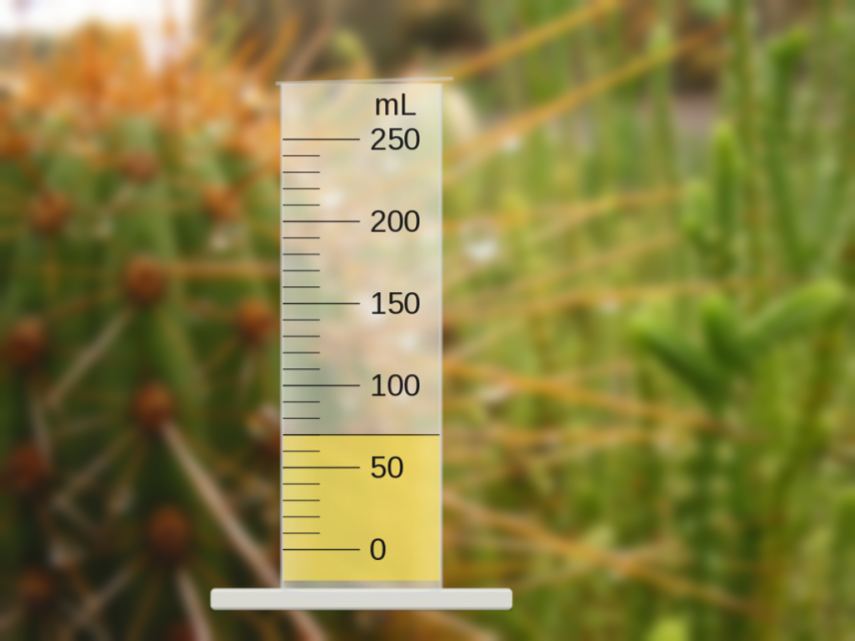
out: value=70 unit=mL
